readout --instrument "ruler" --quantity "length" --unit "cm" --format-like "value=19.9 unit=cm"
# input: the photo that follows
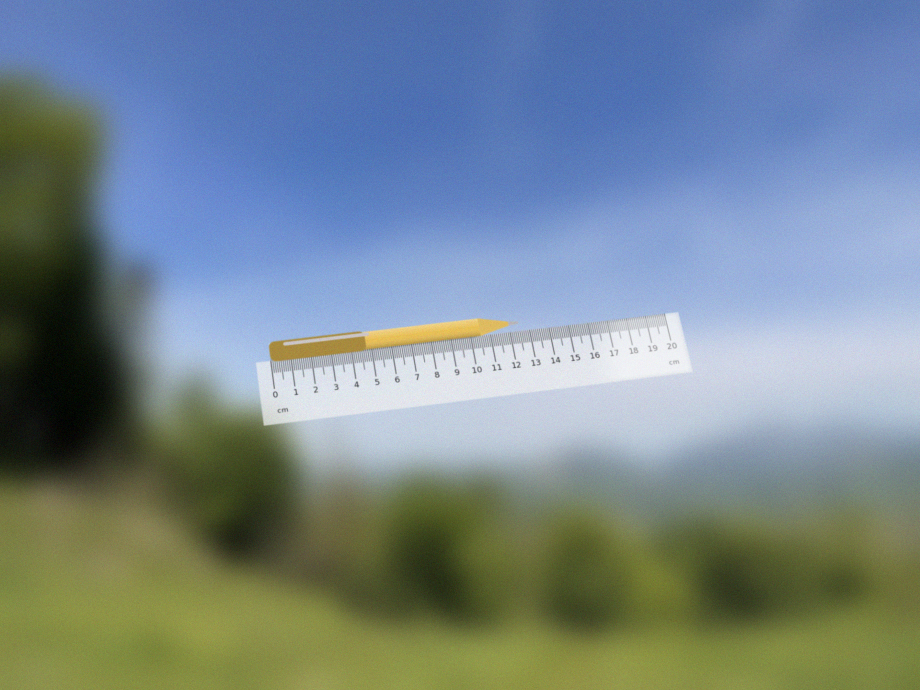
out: value=12.5 unit=cm
